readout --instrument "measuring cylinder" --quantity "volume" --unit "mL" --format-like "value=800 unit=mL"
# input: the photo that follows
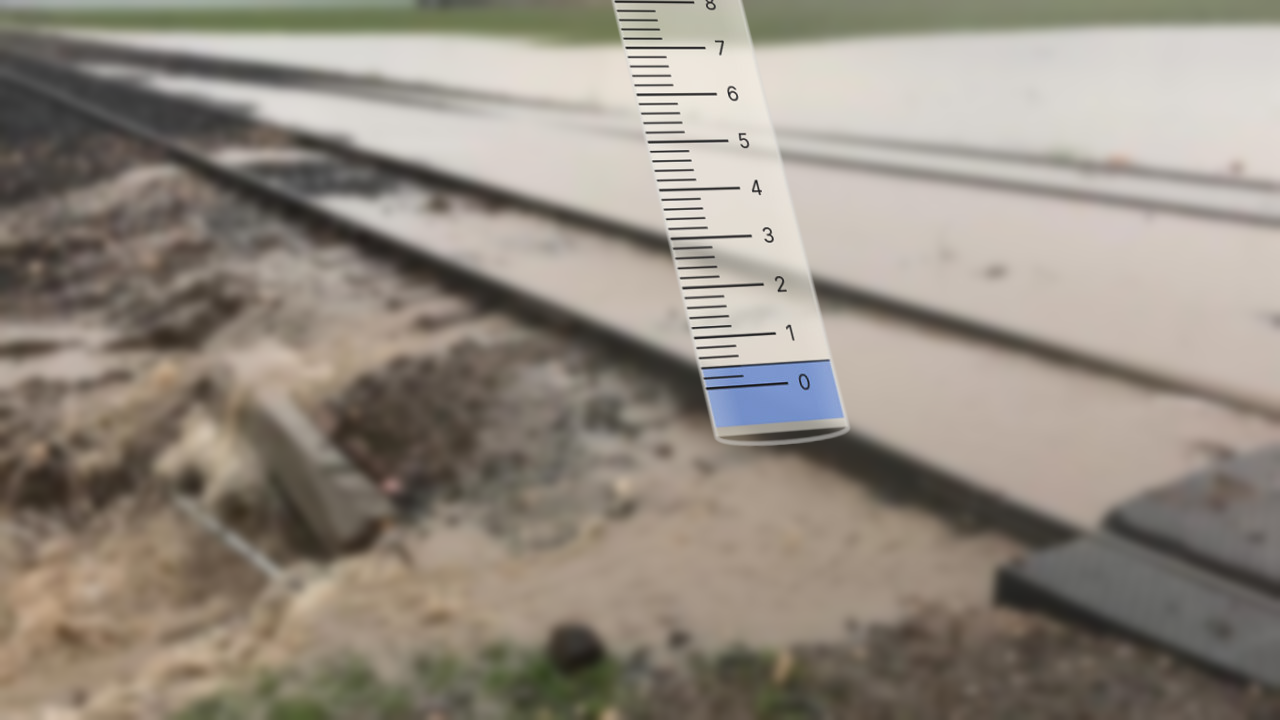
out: value=0.4 unit=mL
